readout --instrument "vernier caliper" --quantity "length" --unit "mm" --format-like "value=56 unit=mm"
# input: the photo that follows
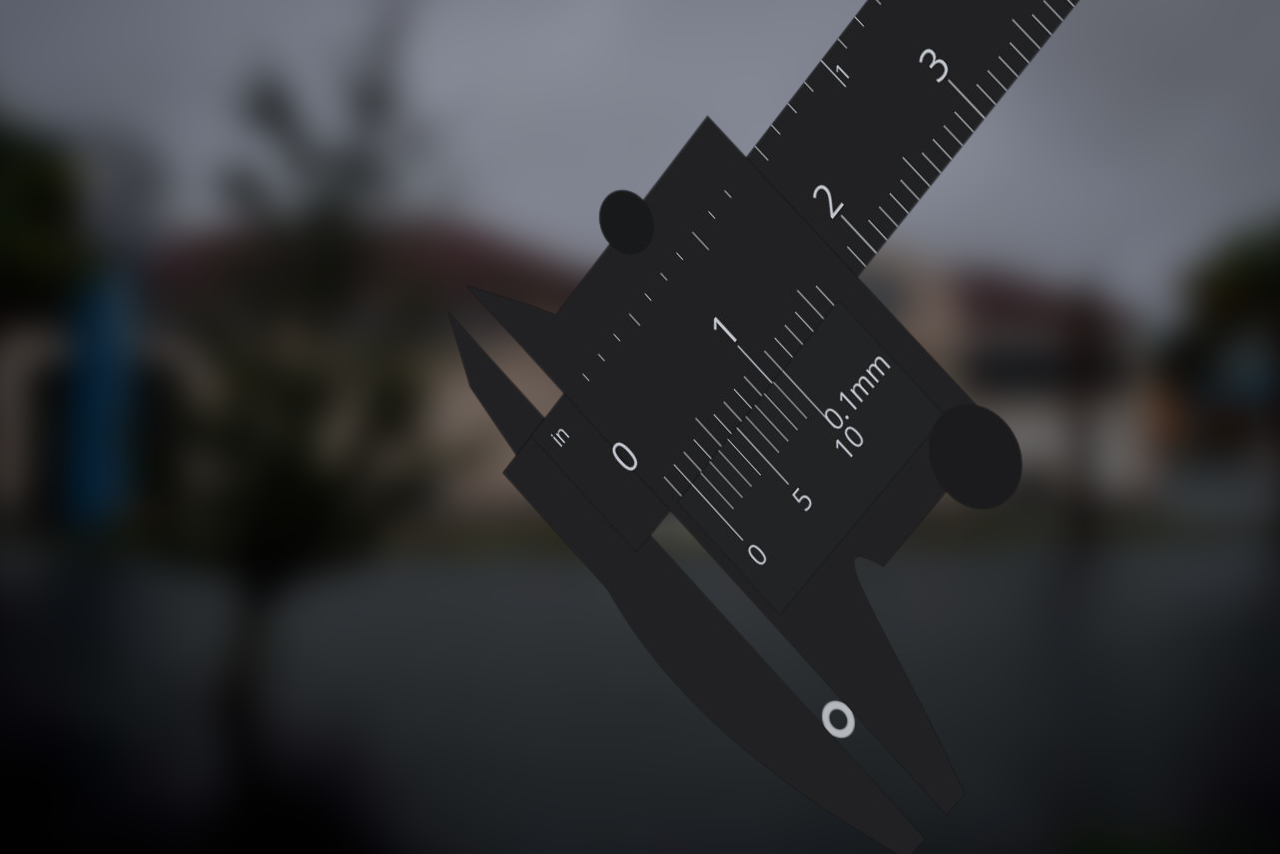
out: value=2.0 unit=mm
